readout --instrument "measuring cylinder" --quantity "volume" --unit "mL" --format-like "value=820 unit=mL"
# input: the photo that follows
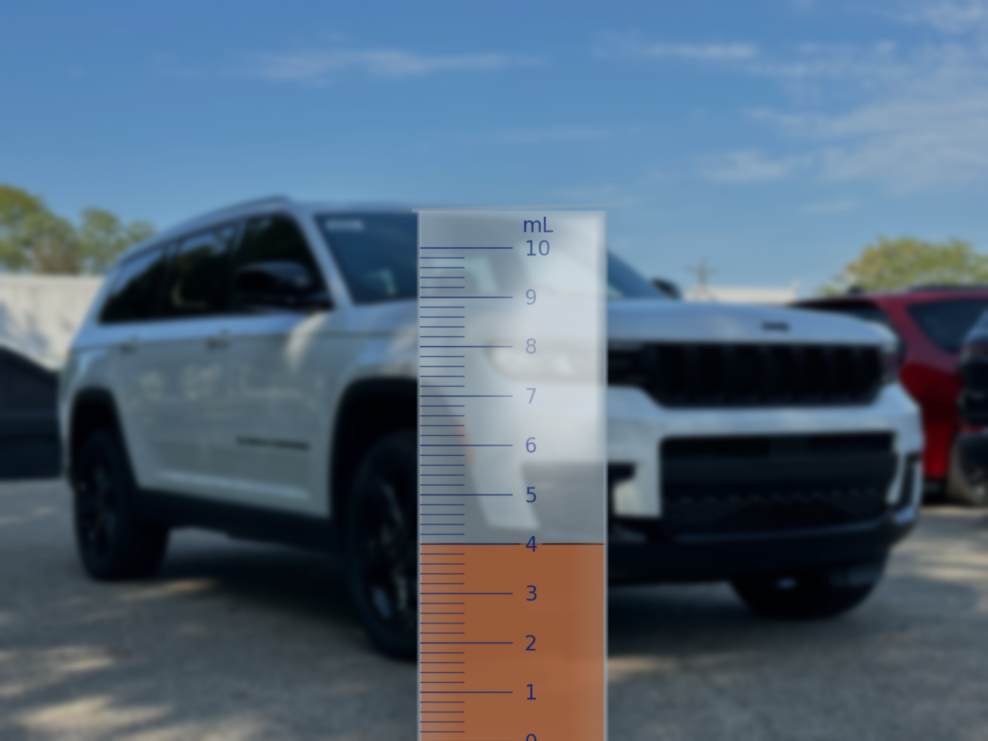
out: value=4 unit=mL
